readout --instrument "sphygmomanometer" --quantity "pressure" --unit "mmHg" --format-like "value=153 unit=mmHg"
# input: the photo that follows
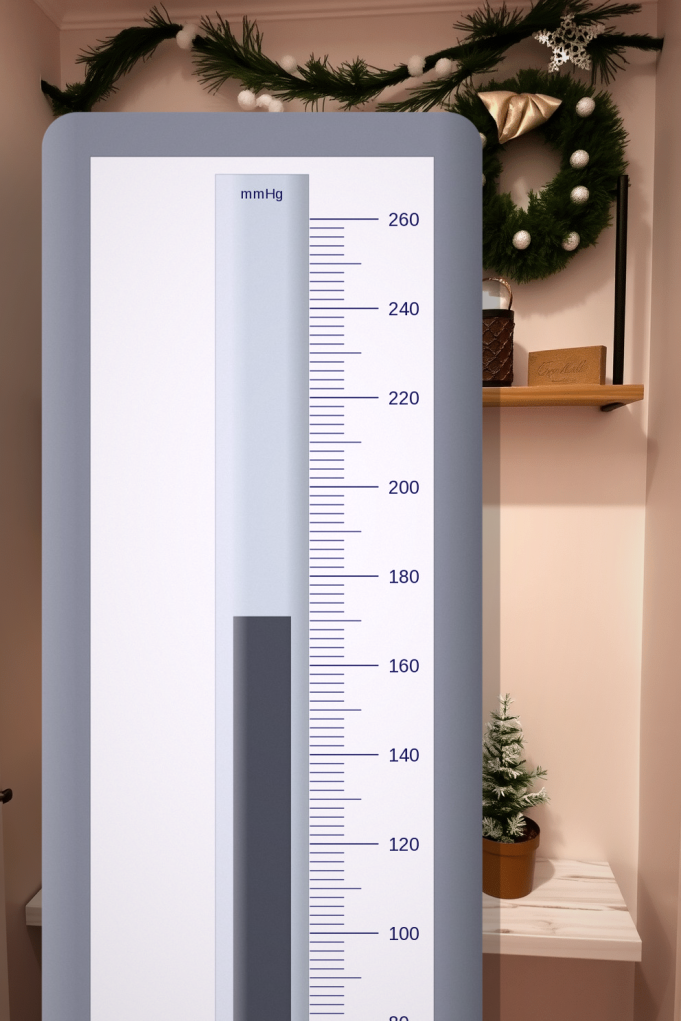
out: value=171 unit=mmHg
